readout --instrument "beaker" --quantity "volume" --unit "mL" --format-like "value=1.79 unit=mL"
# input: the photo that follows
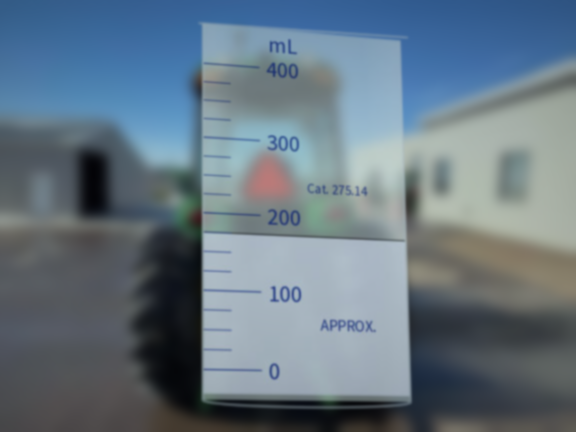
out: value=175 unit=mL
